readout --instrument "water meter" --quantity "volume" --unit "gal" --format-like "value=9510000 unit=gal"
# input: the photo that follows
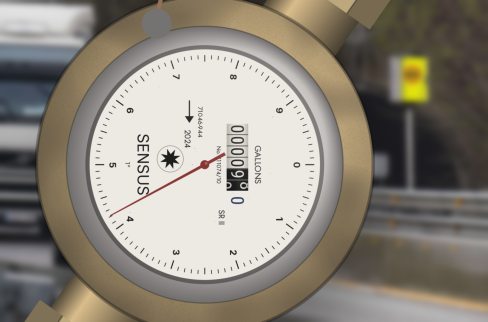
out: value=984.2 unit=gal
